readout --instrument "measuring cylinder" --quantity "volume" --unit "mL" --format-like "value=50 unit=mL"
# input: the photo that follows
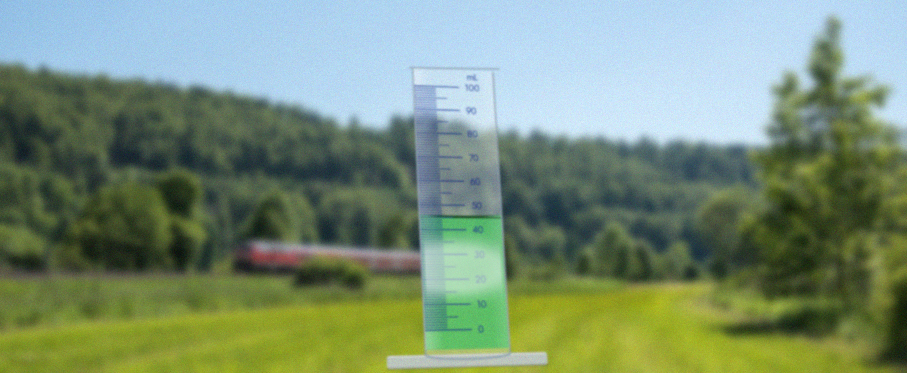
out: value=45 unit=mL
